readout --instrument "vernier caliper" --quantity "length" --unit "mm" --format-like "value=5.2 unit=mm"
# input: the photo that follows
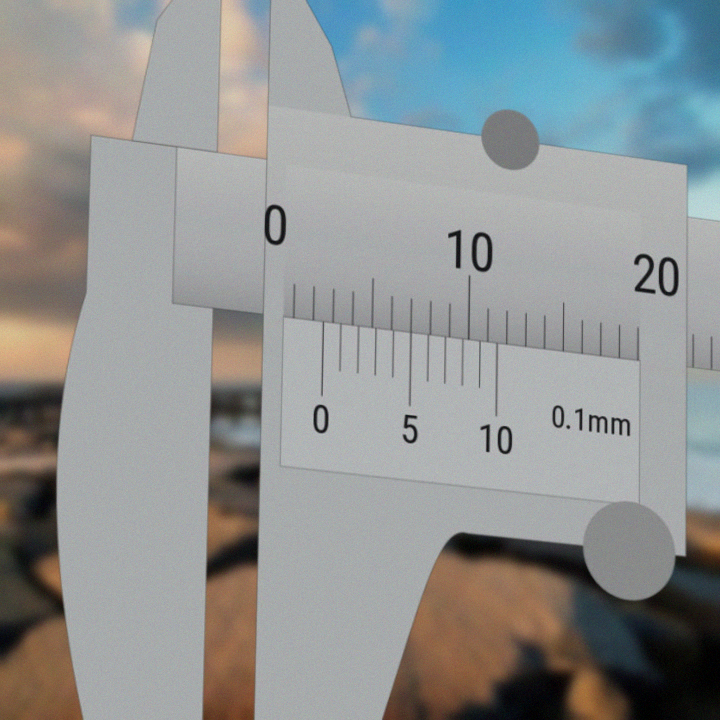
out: value=2.5 unit=mm
